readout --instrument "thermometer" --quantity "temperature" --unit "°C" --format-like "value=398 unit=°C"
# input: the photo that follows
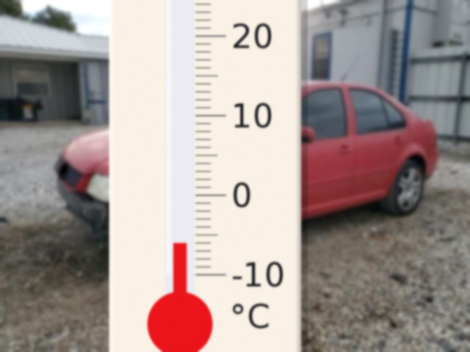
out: value=-6 unit=°C
